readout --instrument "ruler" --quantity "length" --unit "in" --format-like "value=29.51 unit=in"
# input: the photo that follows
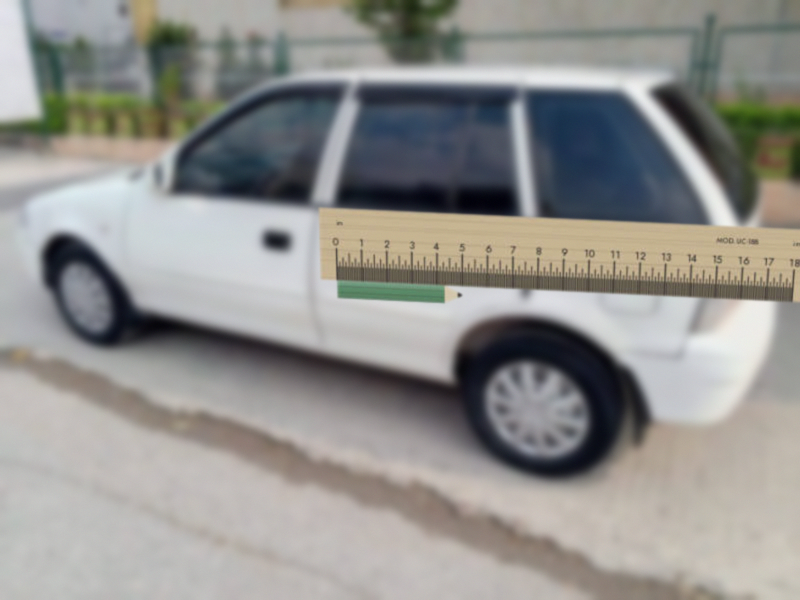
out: value=5 unit=in
